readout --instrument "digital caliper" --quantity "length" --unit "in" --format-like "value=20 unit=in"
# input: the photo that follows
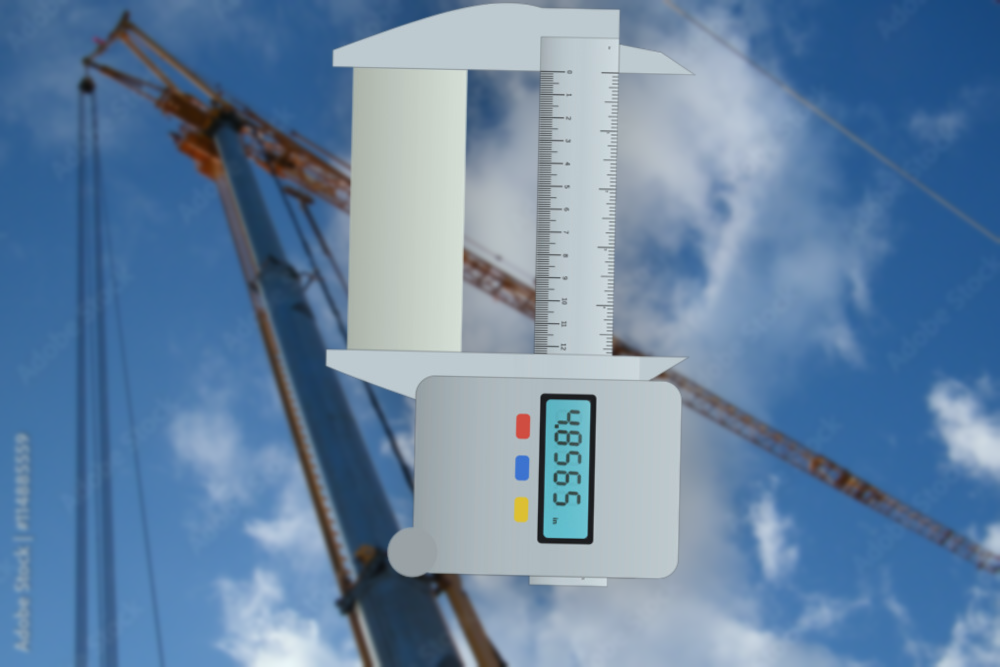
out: value=4.8565 unit=in
